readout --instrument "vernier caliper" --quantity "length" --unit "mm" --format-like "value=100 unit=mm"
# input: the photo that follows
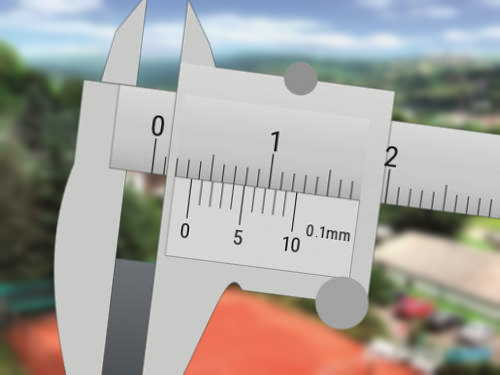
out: value=3.4 unit=mm
